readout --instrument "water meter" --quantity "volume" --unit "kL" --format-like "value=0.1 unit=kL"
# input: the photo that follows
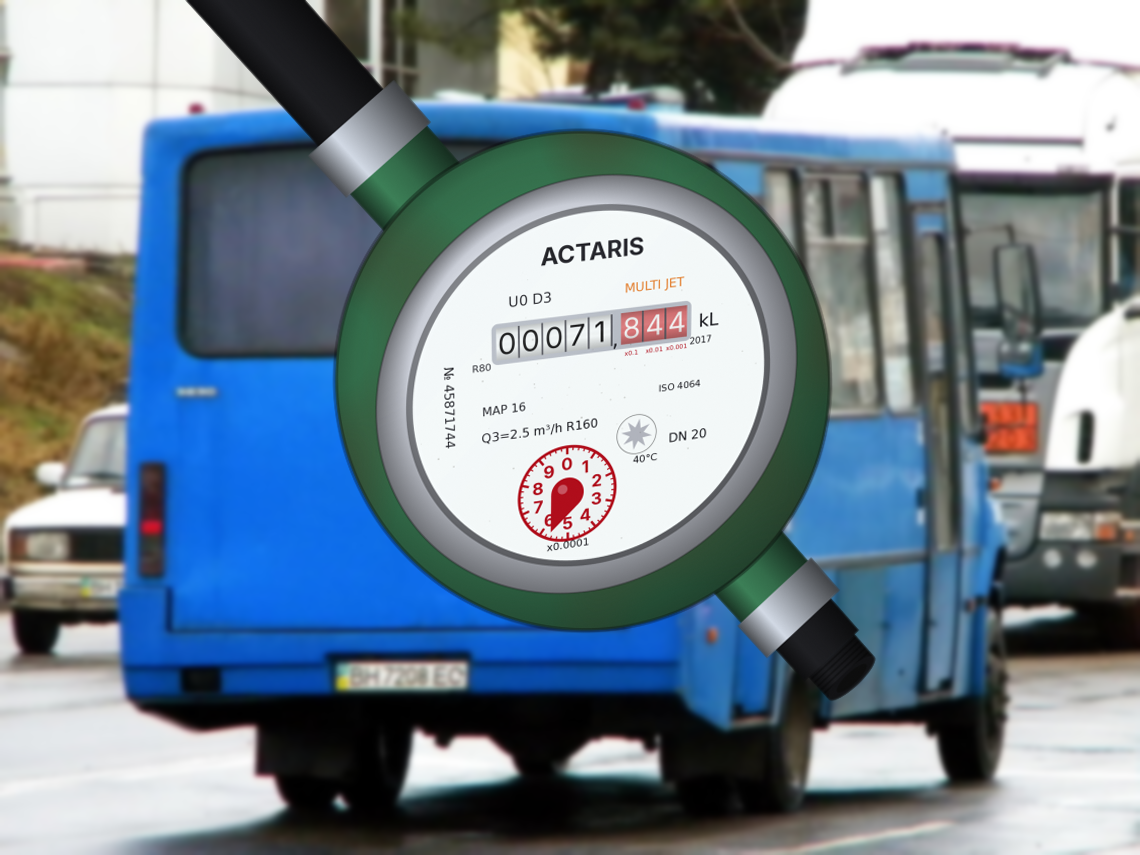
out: value=71.8445 unit=kL
